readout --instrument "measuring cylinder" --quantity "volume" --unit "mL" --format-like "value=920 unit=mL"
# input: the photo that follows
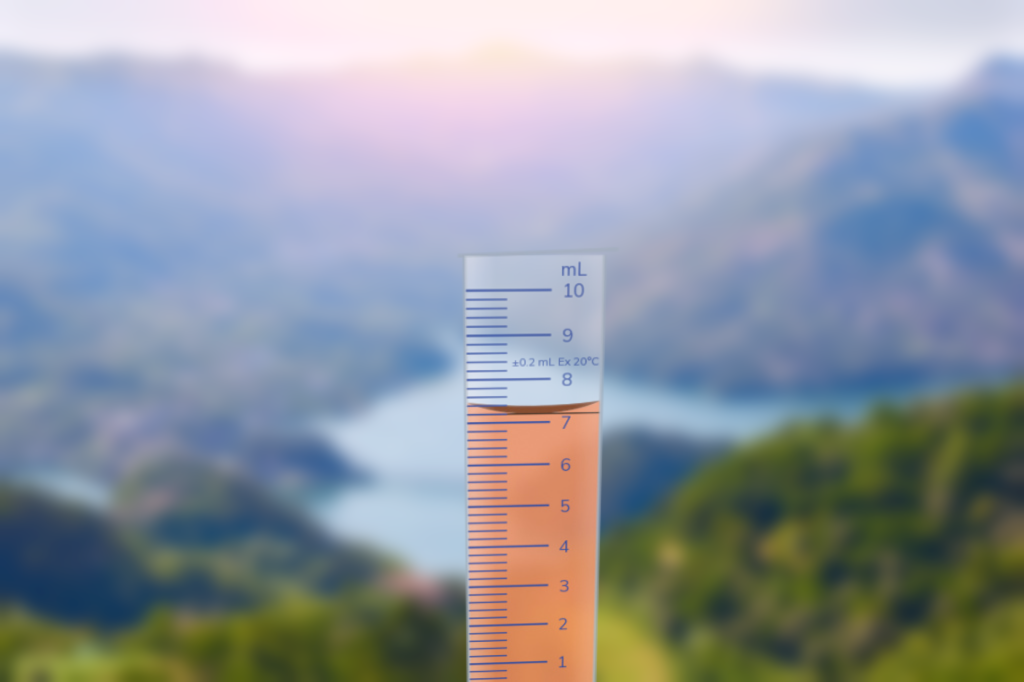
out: value=7.2 unit=mL
